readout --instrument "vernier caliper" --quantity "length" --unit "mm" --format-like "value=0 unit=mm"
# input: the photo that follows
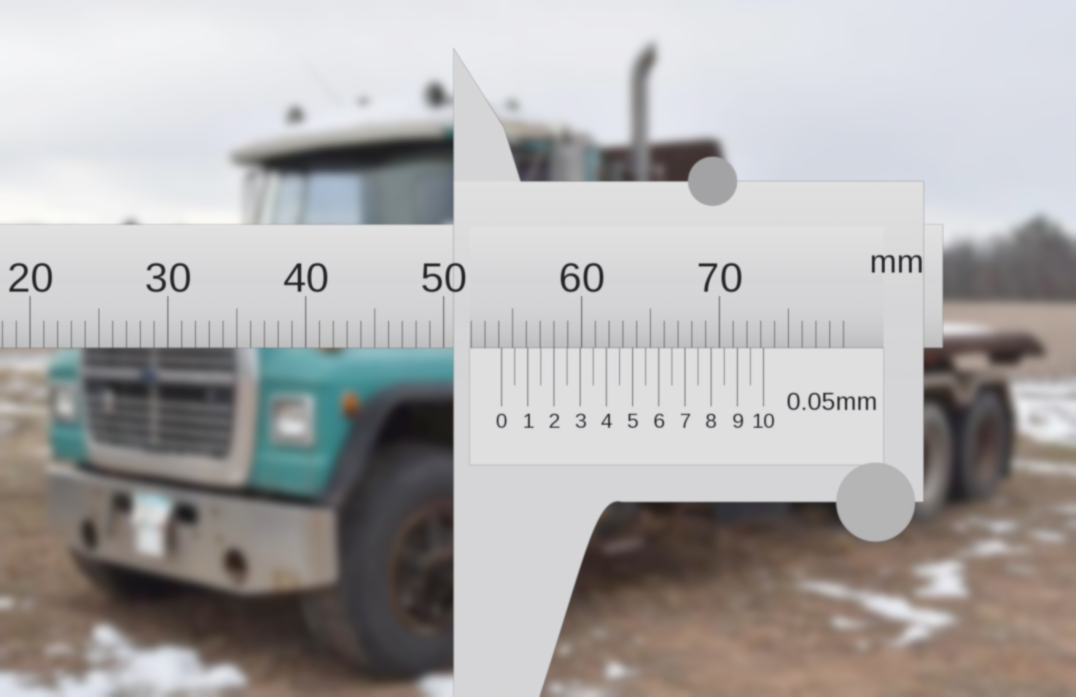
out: value=54.2 unit=mm
